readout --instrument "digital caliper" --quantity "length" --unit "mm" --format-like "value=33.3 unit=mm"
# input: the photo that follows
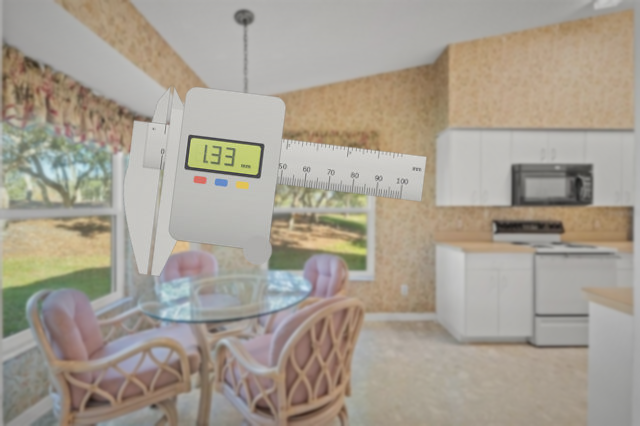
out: value=1.33 unit=mm
